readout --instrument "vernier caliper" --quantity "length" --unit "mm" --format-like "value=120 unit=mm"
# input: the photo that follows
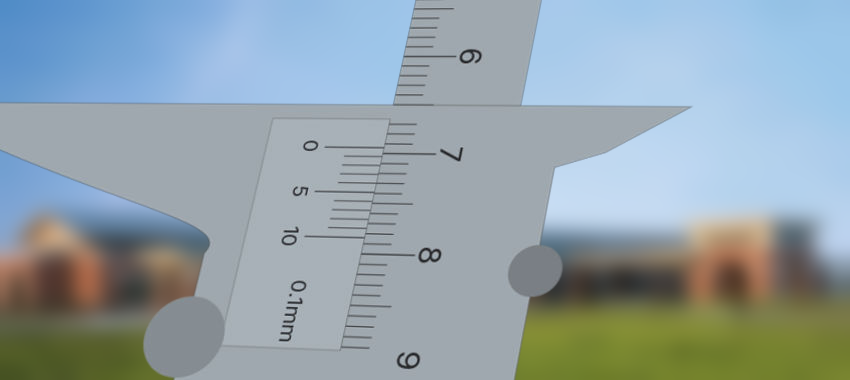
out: value=69.4 unit=mm
